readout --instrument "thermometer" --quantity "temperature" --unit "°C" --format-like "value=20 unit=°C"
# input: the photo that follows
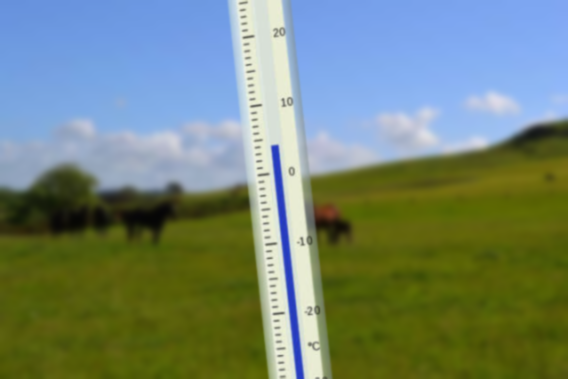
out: value=4 unit=°C
